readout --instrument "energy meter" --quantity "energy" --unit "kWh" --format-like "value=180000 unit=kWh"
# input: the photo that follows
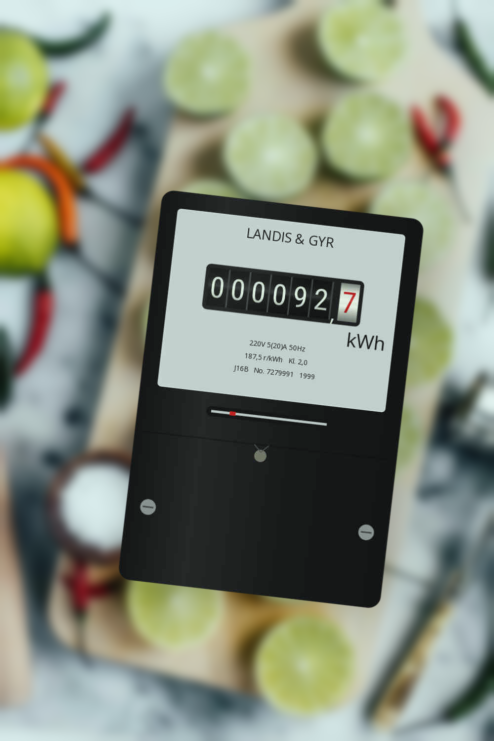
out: value=92.7 unit=kWh
